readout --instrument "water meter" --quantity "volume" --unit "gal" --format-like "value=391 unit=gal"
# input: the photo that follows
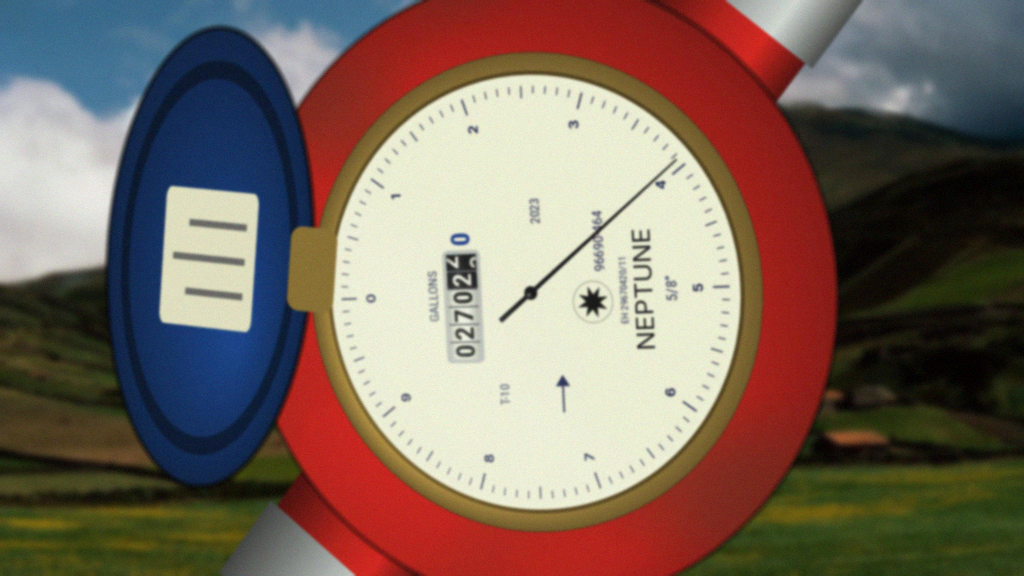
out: value=270223.9 unit=gal
